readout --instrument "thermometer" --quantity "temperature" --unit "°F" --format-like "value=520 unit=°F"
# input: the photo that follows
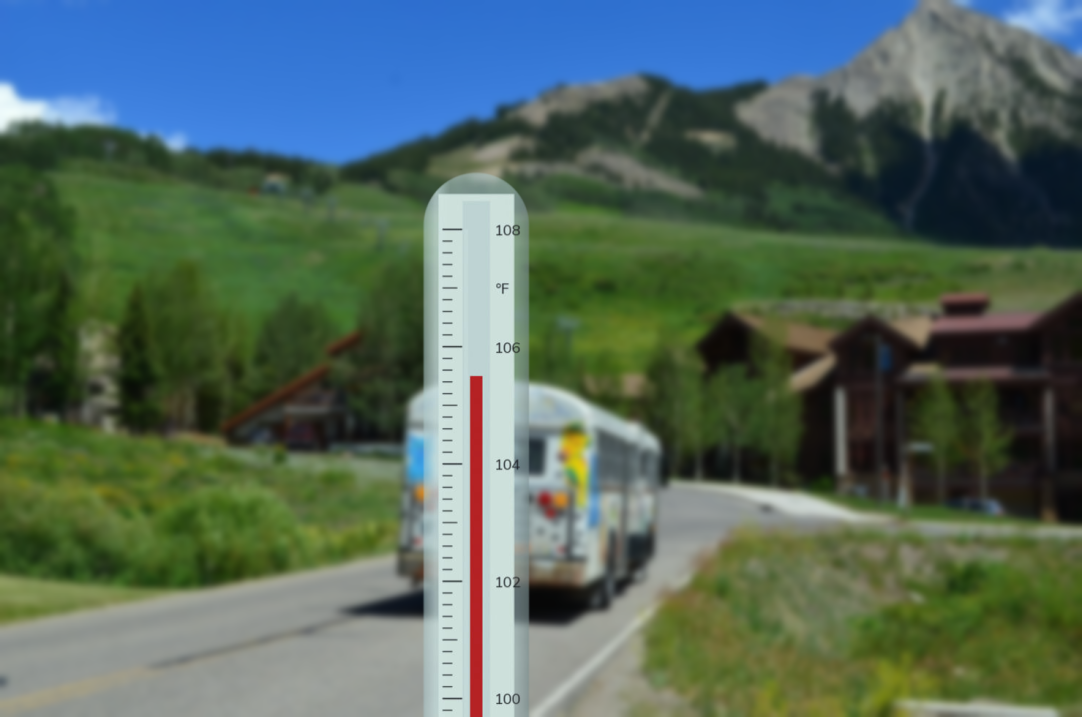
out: value=105.5 unit=°F
